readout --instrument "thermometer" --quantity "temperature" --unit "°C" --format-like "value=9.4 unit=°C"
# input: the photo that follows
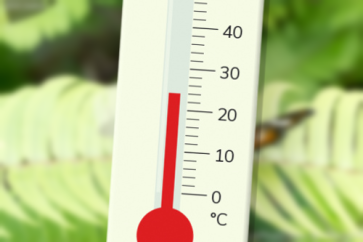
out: value=24 unit=°C
